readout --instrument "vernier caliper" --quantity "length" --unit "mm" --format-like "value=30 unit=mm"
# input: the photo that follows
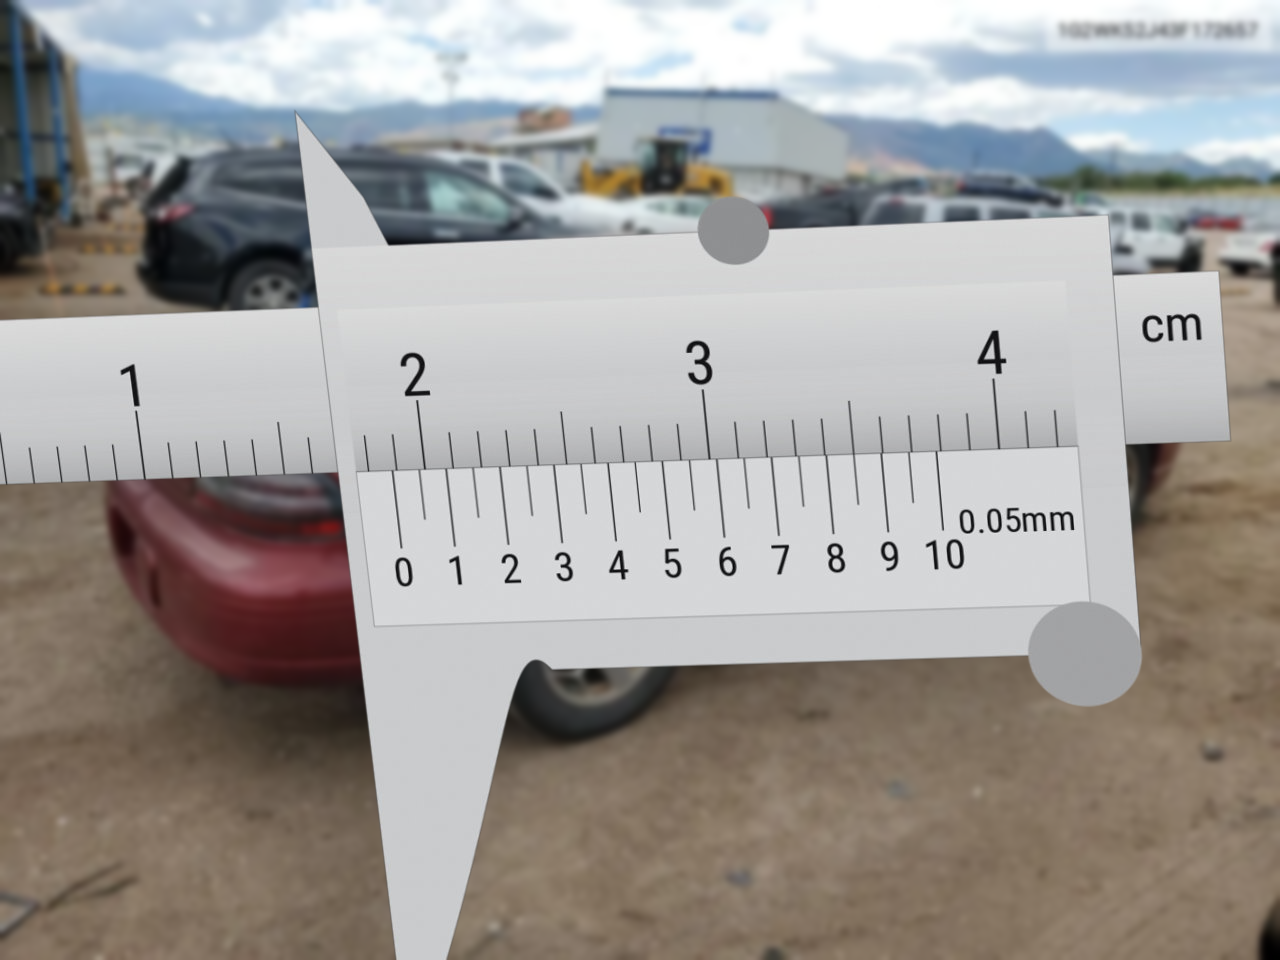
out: value=18.85 unit=mm
